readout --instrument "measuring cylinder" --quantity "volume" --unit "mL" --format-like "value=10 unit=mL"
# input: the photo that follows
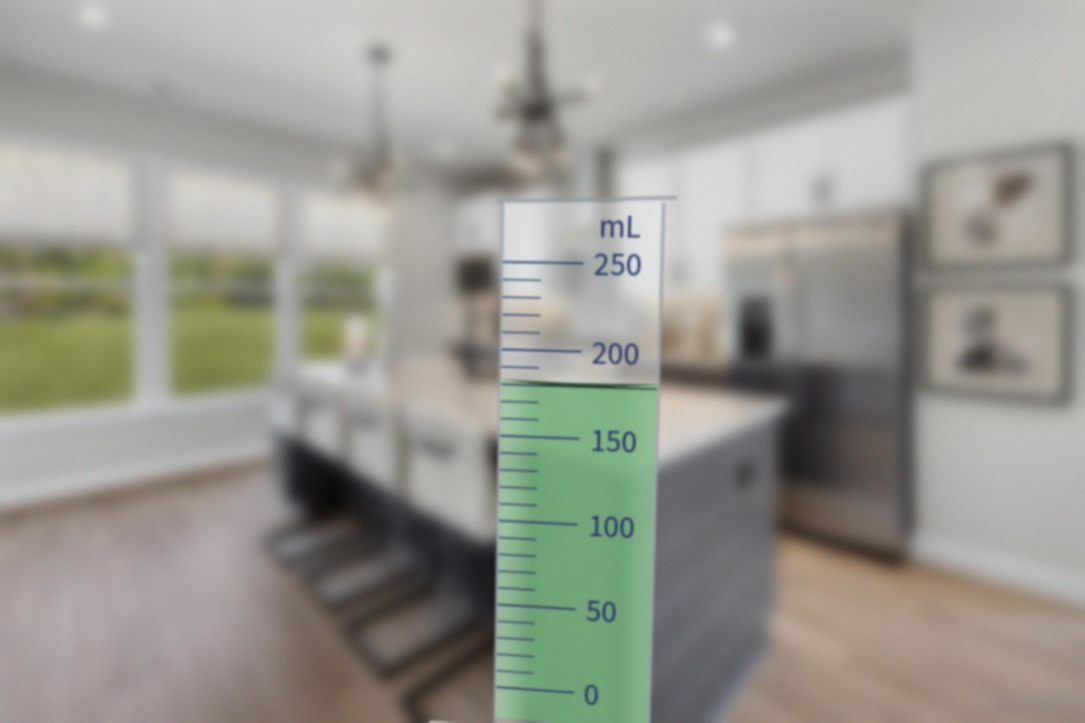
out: value=180 unit=mL
